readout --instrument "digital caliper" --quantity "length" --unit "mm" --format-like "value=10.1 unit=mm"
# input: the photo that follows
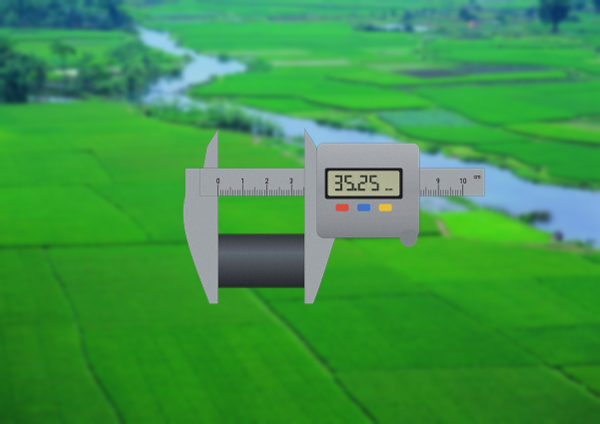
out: value=35.25 unit=mm
